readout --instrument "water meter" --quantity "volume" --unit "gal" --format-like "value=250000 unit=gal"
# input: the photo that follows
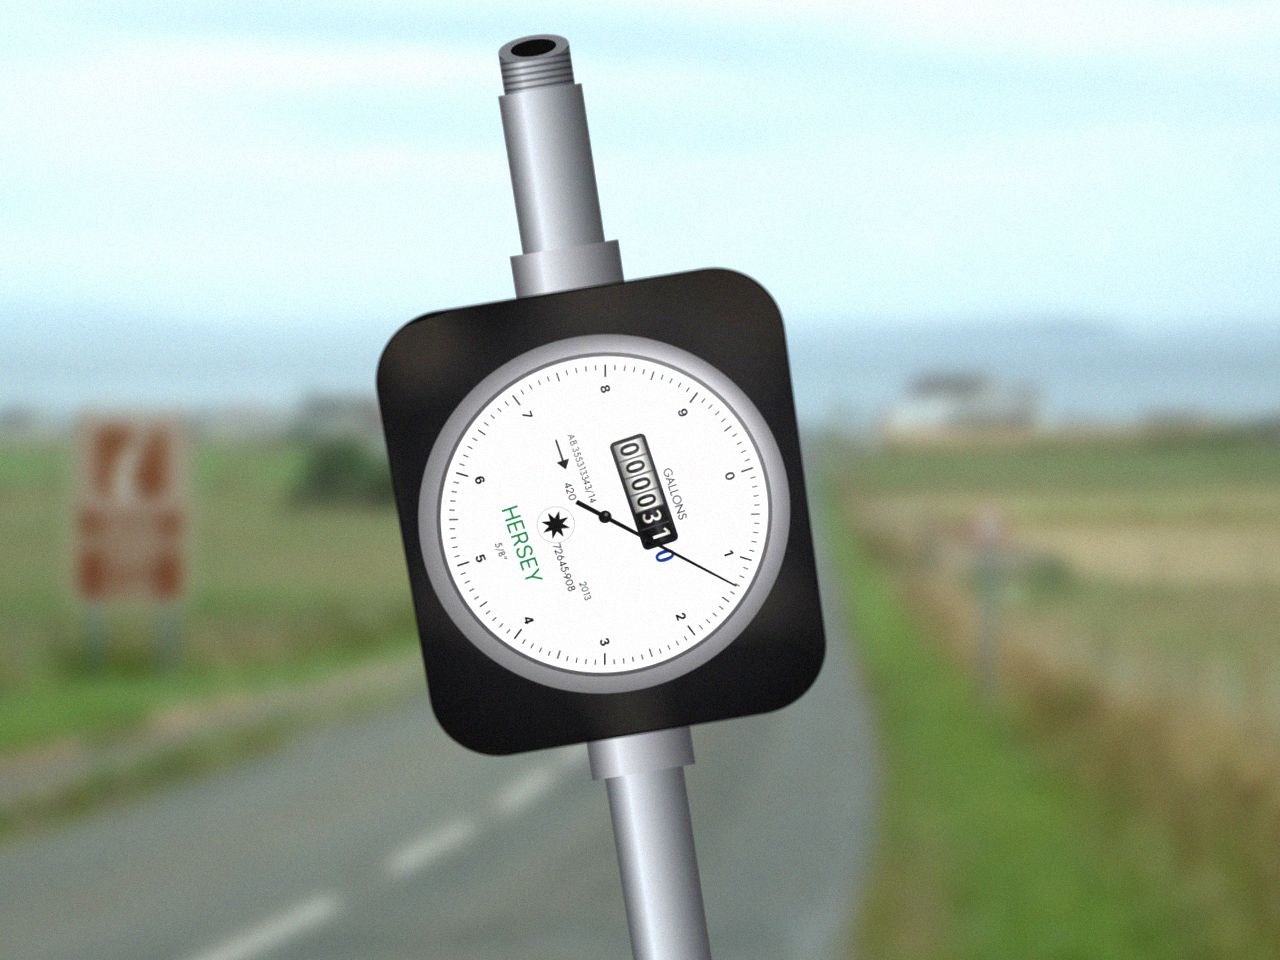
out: value=311.3 unit=gal
